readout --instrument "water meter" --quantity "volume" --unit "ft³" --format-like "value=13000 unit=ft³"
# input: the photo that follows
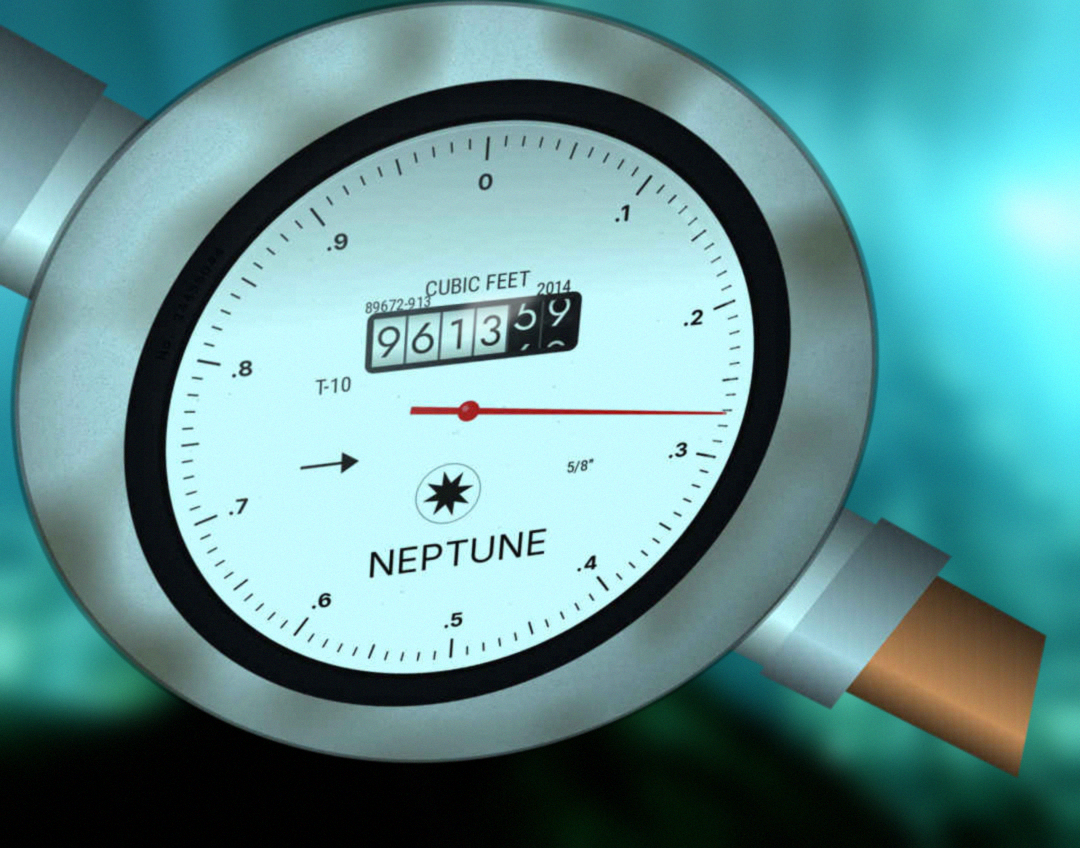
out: value=961359.27 unit=ft³
